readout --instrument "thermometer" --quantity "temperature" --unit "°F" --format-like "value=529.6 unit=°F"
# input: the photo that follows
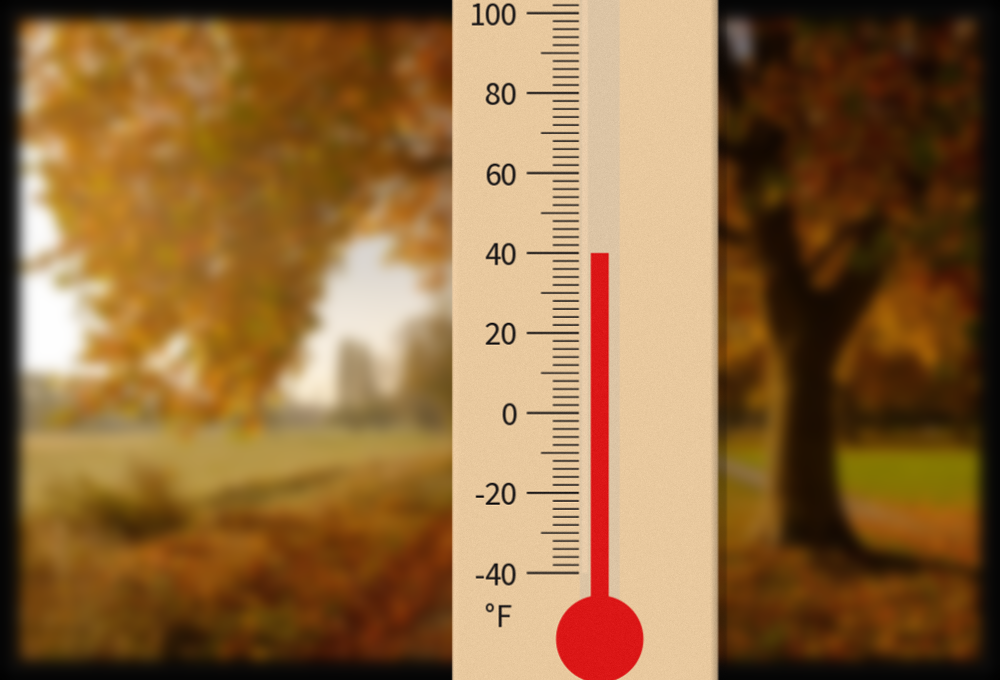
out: value=40 unit=°F
